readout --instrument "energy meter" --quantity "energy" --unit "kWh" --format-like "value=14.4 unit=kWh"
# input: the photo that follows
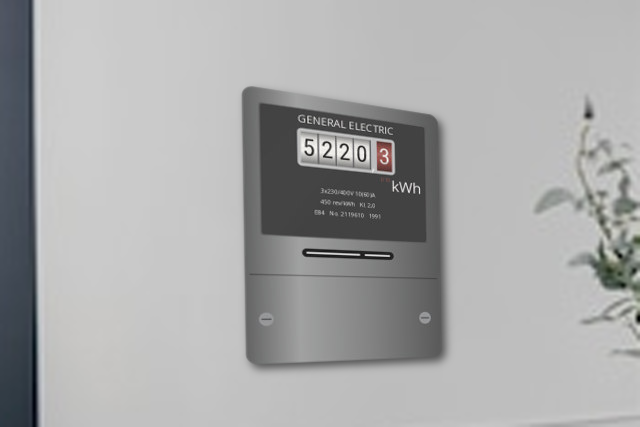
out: value=5220.3 unit=kWh
